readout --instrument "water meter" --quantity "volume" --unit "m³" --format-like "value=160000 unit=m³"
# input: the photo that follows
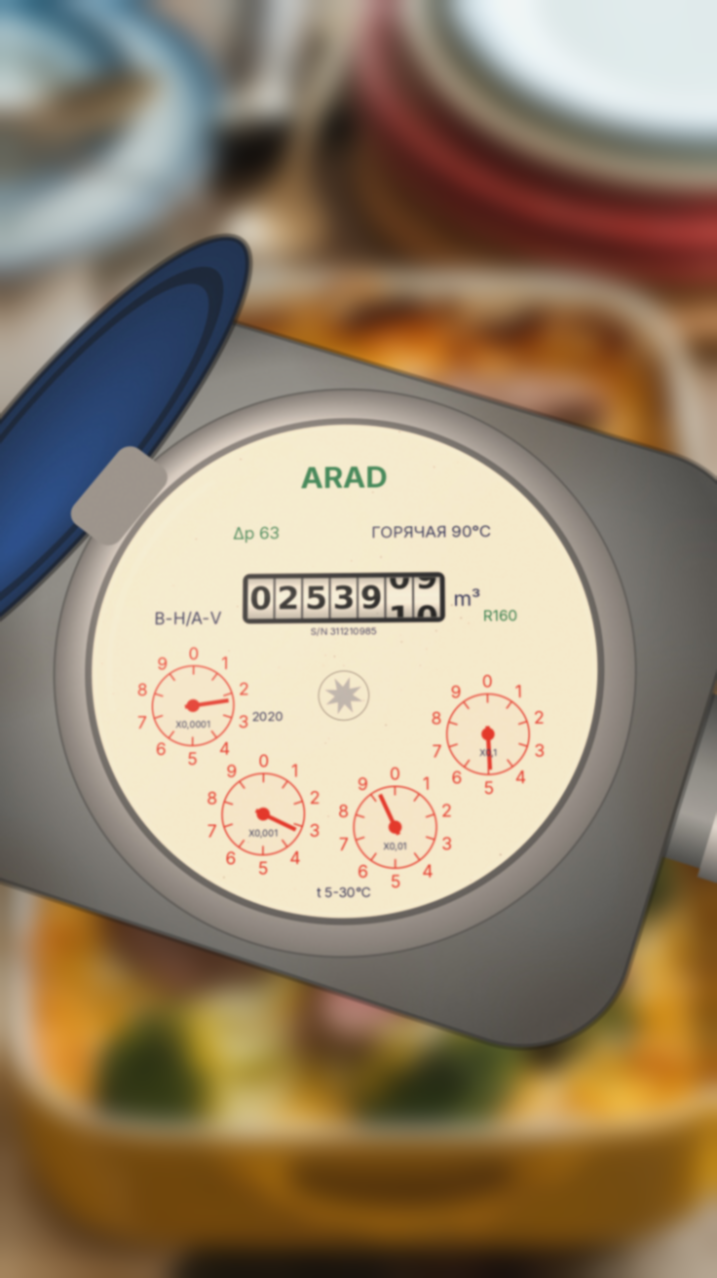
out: value=253909.4932 unit=m³
